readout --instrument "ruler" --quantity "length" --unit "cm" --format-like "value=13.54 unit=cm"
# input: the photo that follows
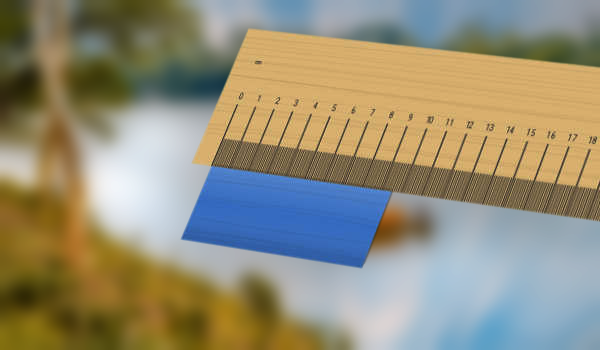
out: value=9.5 unit=cm
